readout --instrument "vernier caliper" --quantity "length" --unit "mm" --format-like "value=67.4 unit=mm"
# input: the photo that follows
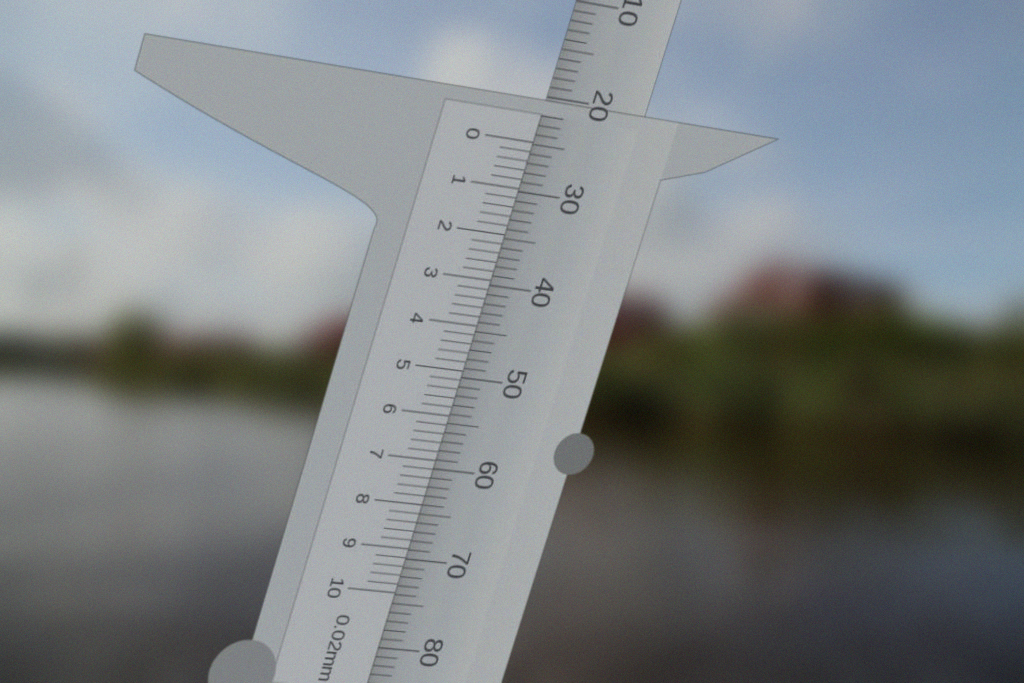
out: value=24.8 unit=mm
